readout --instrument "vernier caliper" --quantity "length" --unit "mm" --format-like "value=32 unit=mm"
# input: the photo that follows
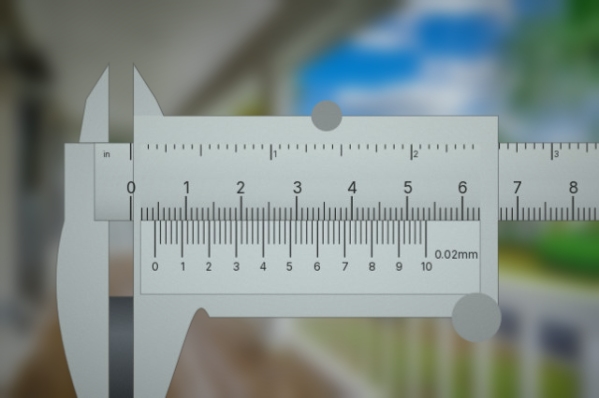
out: value=4.4 unit=mm
